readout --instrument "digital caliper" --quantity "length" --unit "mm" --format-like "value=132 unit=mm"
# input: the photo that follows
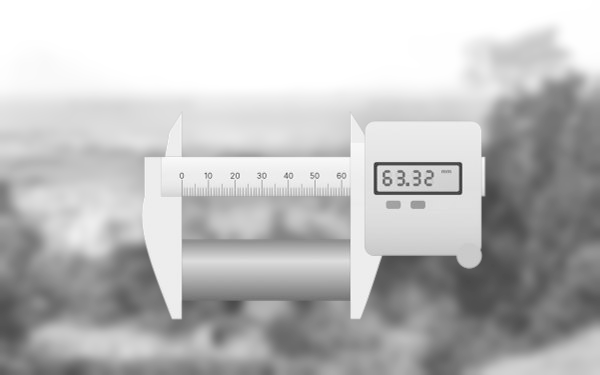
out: value=63.32 unit=mm
